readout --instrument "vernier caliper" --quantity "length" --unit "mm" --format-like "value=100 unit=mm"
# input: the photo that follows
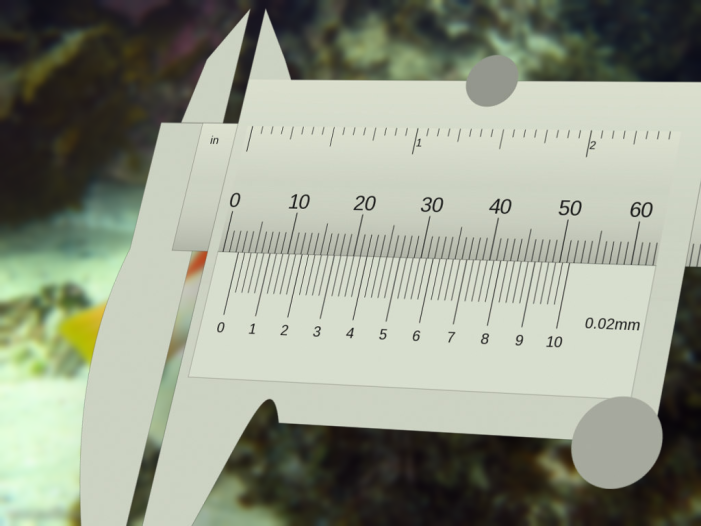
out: value=2.4 unit=mm
